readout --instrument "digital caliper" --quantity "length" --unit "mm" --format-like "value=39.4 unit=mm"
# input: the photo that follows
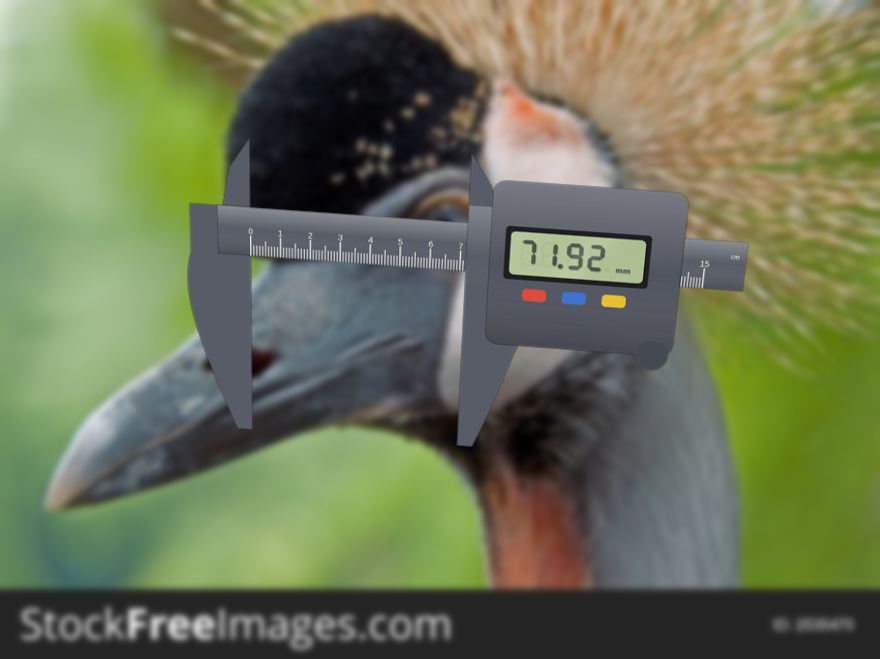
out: value=71.92 unit=mm
